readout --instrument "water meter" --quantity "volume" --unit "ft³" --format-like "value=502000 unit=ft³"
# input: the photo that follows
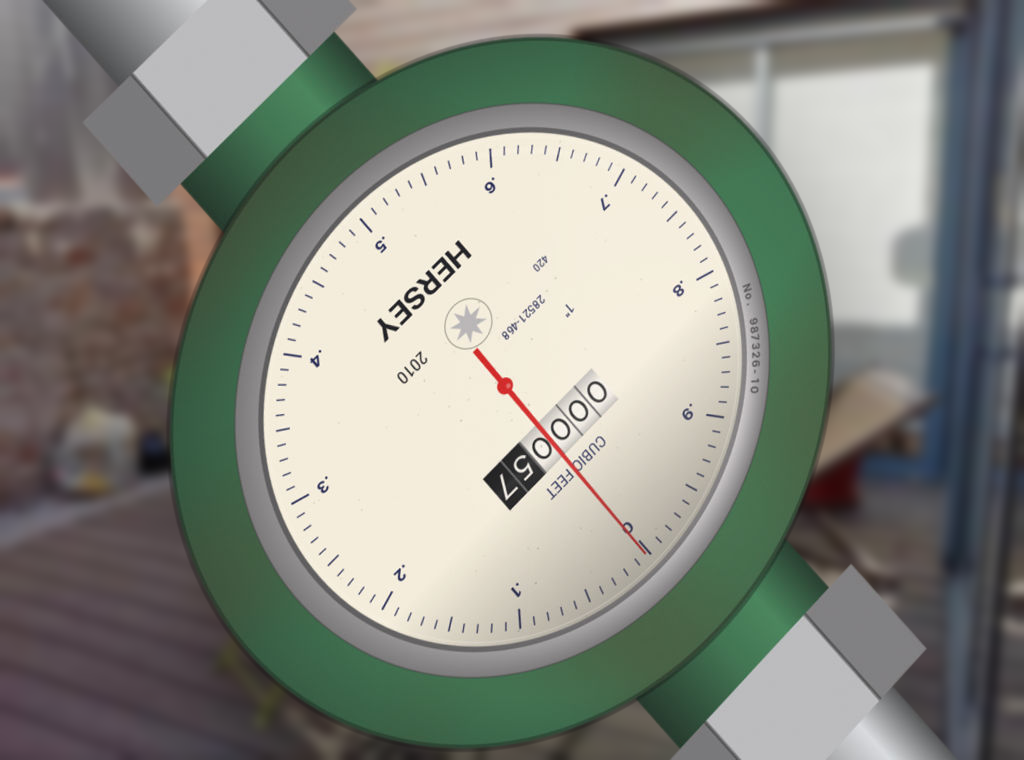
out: value=57.00 unit=ft³
